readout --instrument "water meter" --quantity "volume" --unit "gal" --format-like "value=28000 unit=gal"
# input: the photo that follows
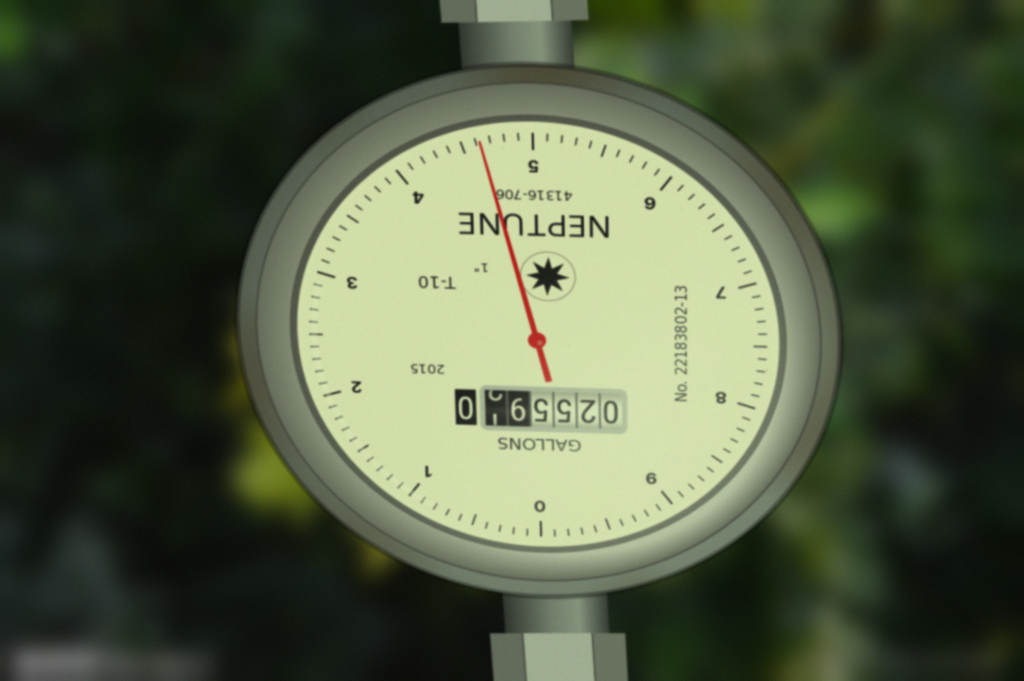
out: value=255914.6 unit=gal
